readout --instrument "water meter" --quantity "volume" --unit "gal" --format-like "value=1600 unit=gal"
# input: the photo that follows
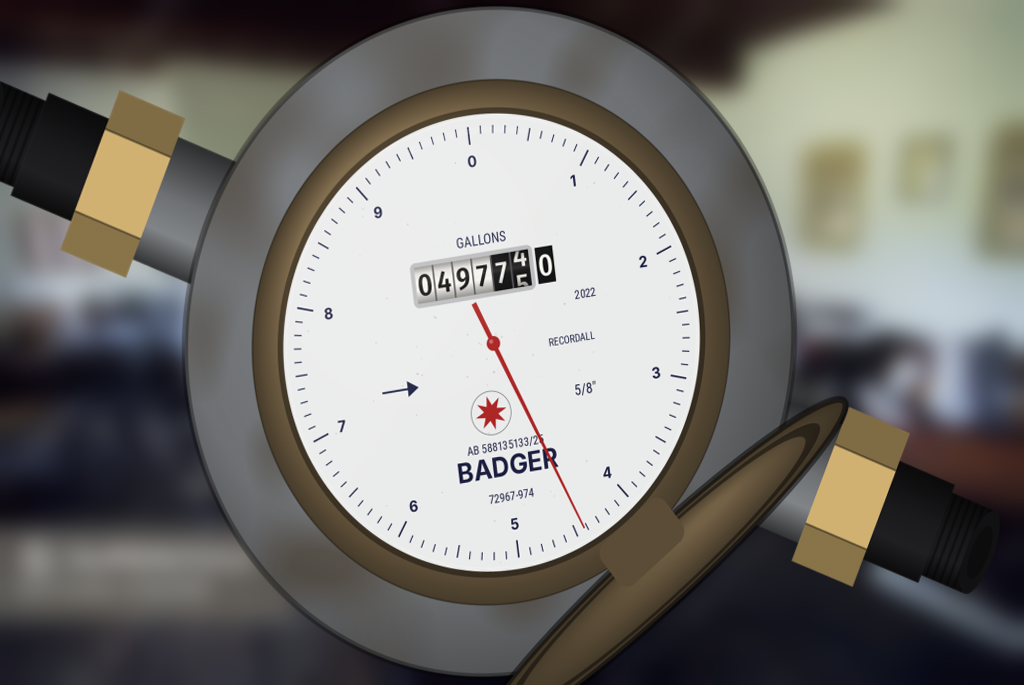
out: value=497744.4 unit=gal
